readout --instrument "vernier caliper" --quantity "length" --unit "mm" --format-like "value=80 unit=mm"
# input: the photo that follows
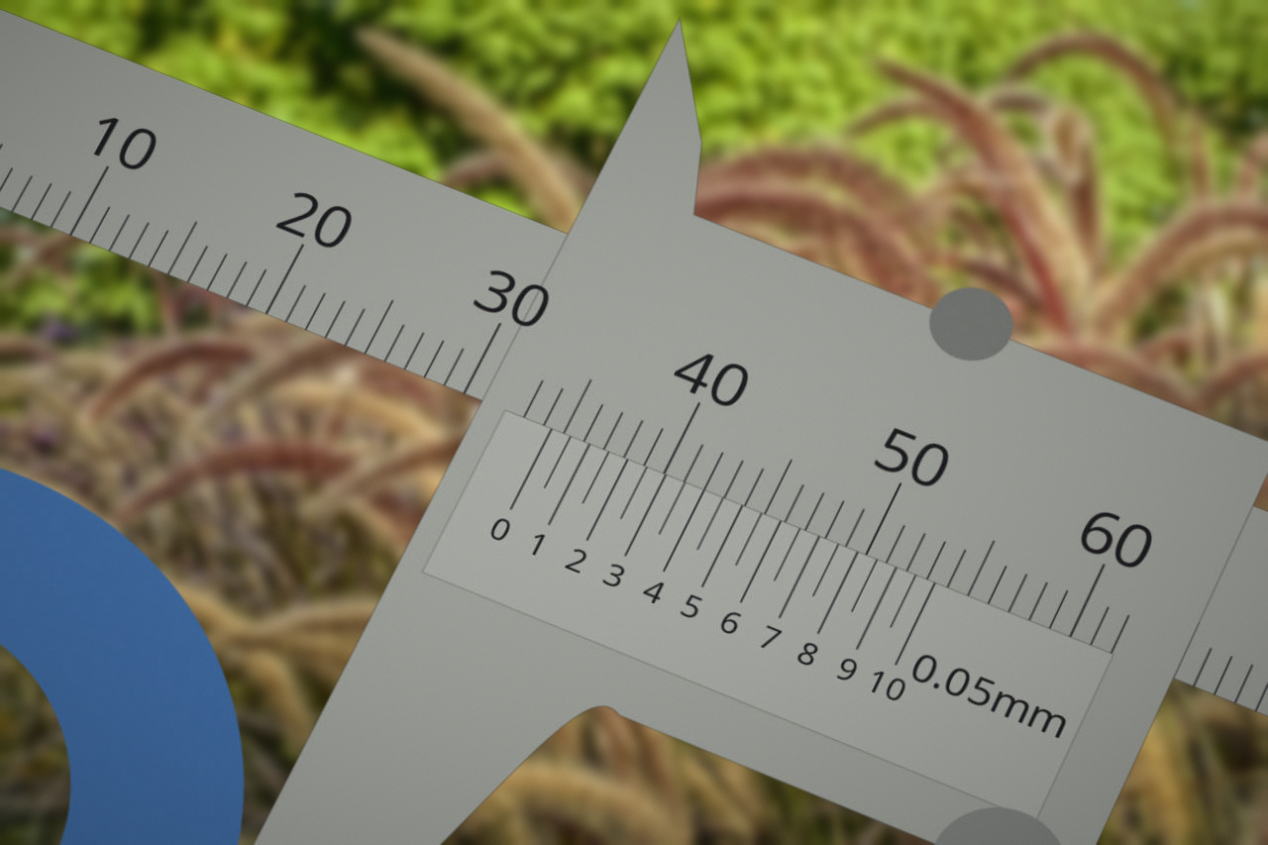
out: value=34.4 unit=mm
